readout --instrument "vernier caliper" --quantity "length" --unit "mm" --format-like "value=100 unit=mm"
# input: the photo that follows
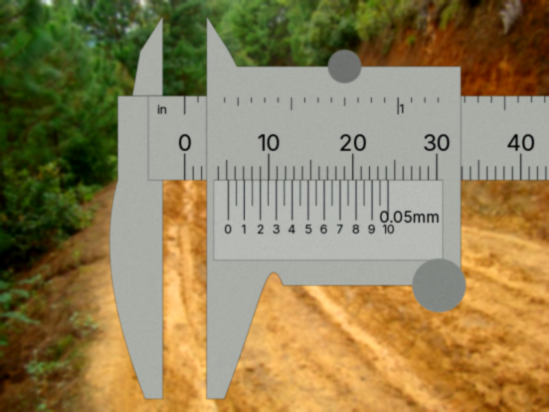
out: value=5.2 unit=mm
